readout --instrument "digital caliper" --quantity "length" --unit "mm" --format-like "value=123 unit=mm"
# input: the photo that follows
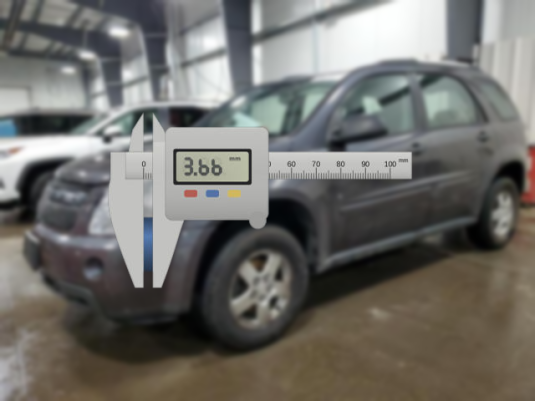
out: value=3.66 unit=mm
